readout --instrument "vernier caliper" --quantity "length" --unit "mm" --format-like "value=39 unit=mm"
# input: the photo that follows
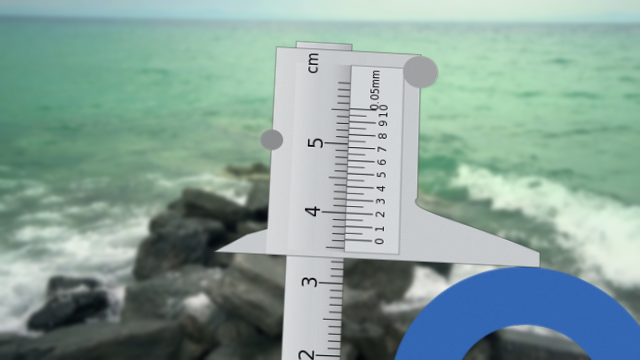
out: value=36.2 unit=mm
